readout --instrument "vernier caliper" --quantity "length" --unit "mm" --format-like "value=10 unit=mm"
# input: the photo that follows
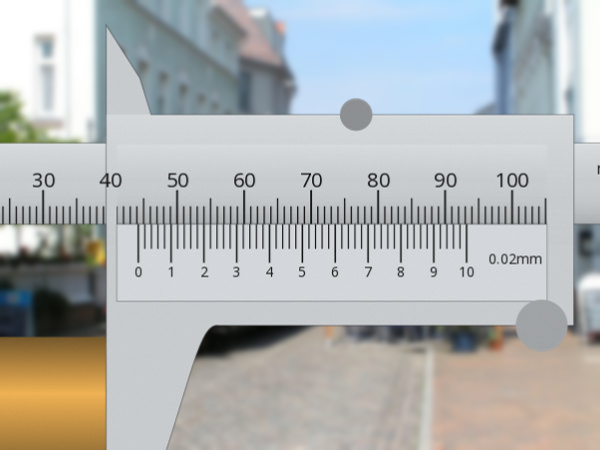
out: value=44.2 unit=mm
